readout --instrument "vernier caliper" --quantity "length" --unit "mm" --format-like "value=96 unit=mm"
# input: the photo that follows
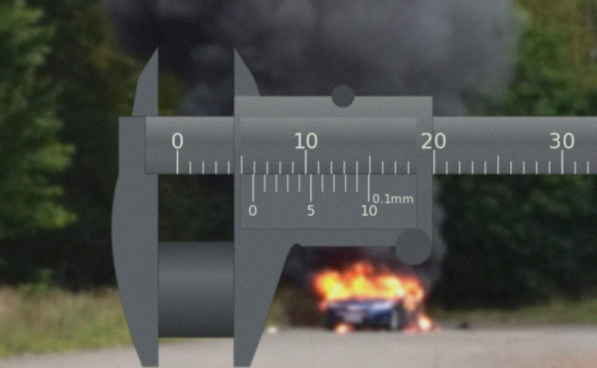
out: value=5.9 unit=mm
